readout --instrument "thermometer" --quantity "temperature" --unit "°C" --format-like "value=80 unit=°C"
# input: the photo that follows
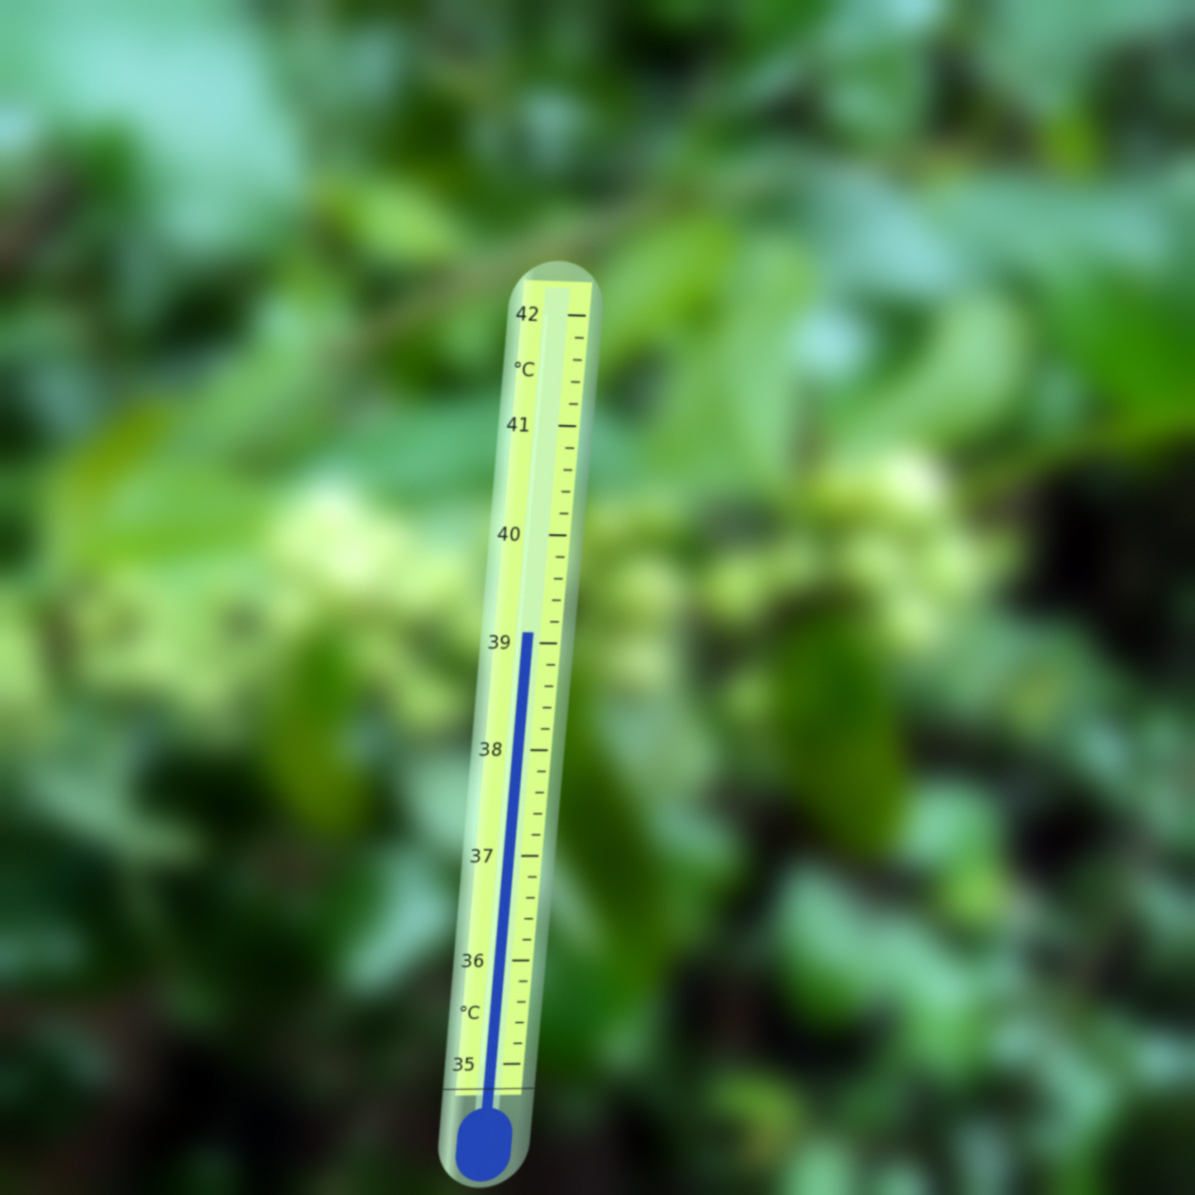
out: value=39.1 unit=°C
